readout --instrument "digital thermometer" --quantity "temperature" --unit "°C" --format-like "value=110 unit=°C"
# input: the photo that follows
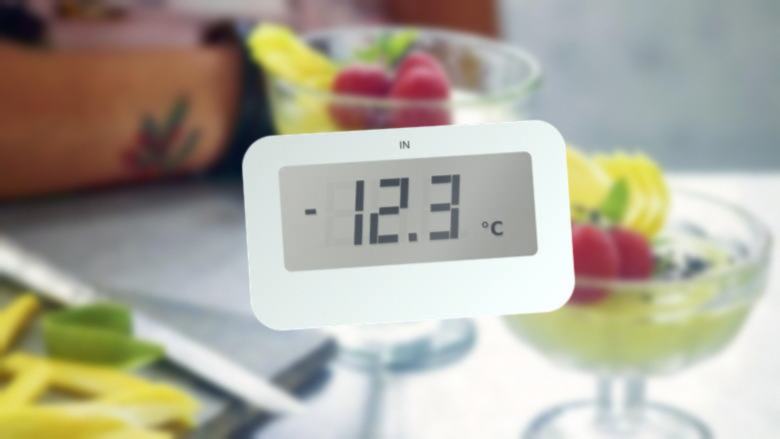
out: value=-12.3 unit=°C
